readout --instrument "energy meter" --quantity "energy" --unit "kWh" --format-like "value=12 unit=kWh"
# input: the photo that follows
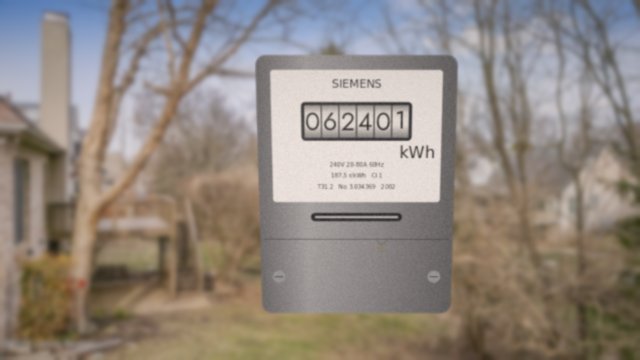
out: value=62401 unit=kWh
